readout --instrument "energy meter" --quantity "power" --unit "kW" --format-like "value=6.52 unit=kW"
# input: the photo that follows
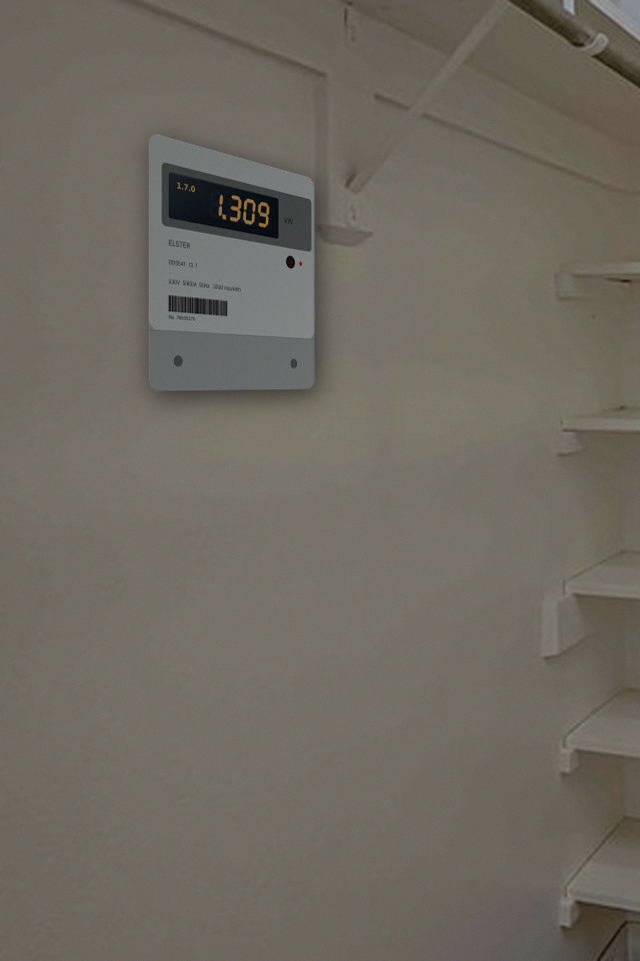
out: value=1.309 unit=kW
